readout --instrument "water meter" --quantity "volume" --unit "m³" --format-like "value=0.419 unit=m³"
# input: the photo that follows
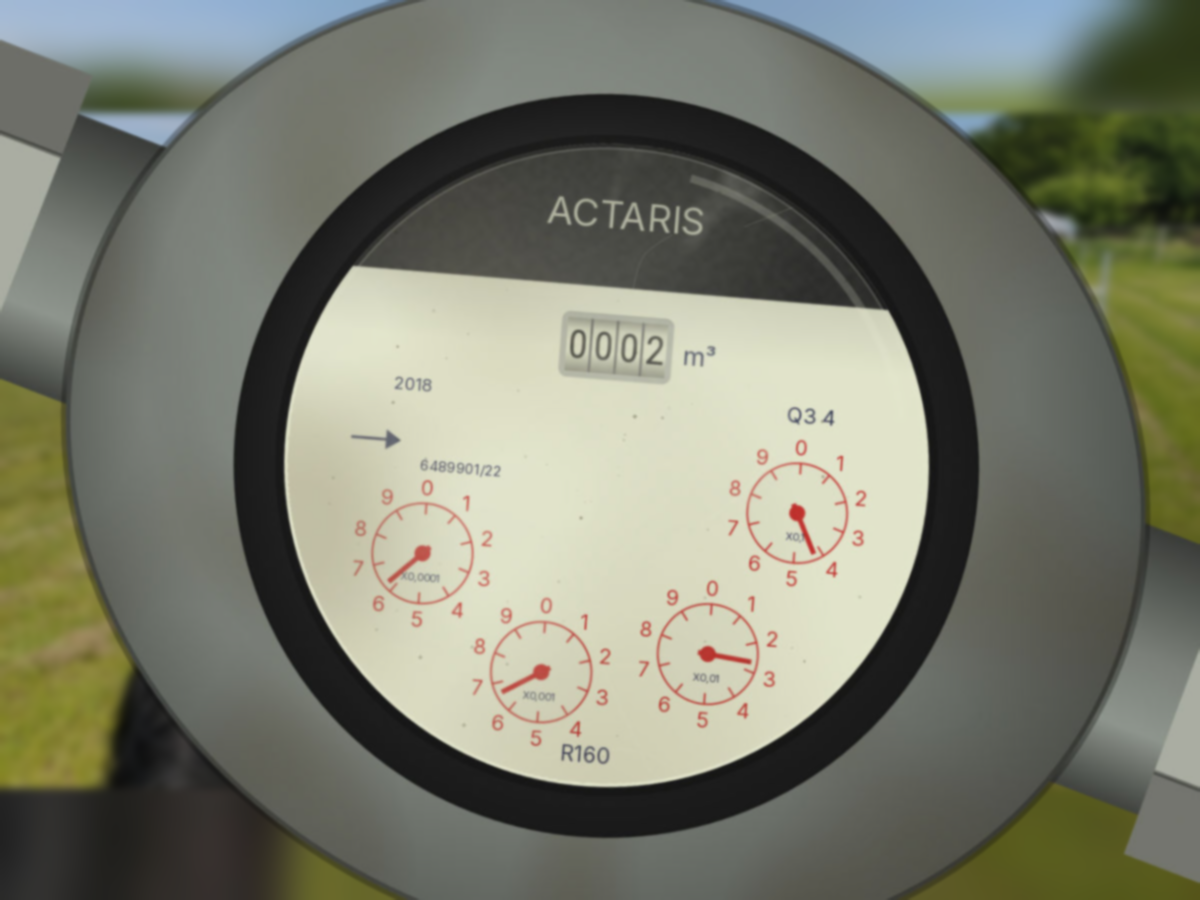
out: value=2.4266 unit=m³
